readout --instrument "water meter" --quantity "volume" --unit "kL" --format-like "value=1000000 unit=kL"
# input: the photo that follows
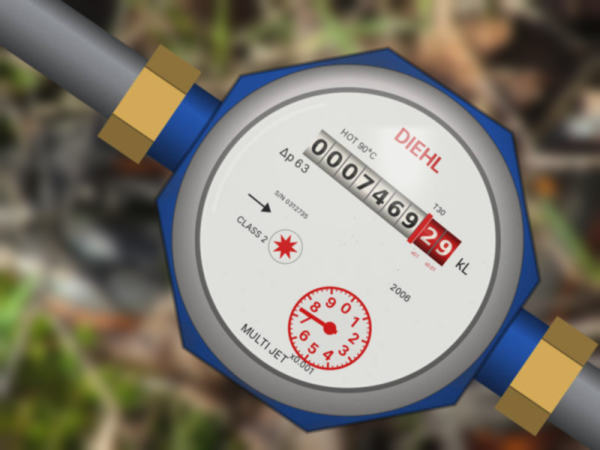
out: value=7469.297 unit=kL
